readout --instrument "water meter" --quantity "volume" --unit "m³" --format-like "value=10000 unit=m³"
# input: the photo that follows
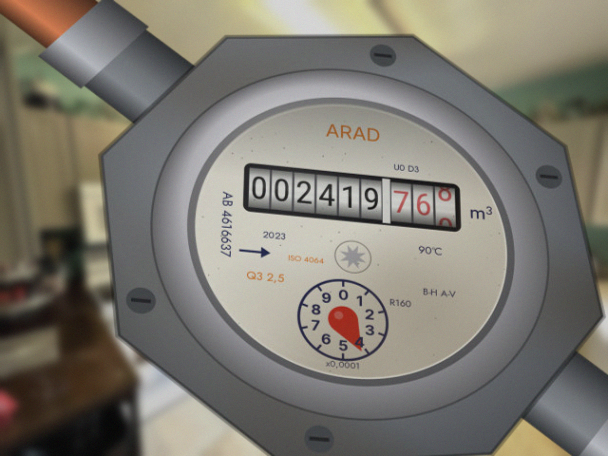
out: value=2419.7684 unit=m³
